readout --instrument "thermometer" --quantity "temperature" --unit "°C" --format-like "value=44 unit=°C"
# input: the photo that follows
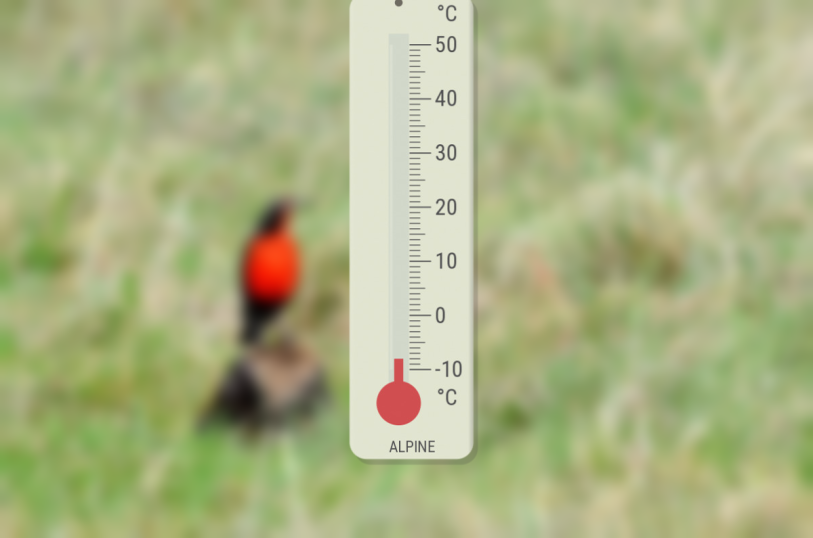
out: value=-8 unit=°C
